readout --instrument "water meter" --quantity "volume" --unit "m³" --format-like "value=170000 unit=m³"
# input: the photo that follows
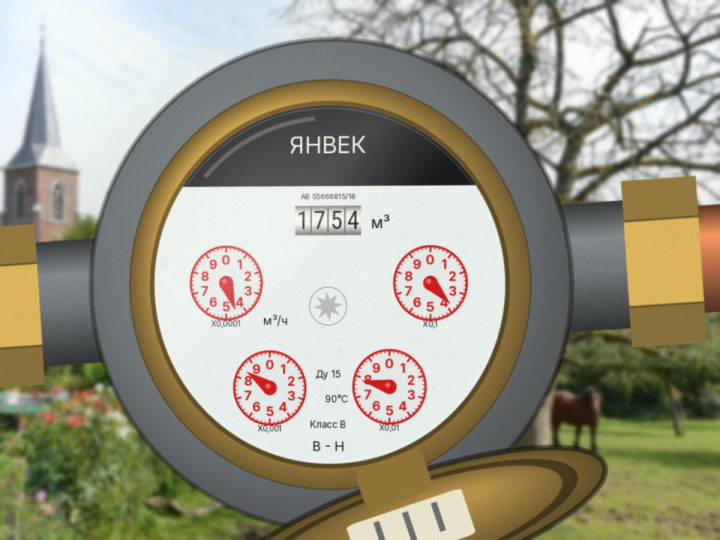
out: value=1754.3784 unit=m³
